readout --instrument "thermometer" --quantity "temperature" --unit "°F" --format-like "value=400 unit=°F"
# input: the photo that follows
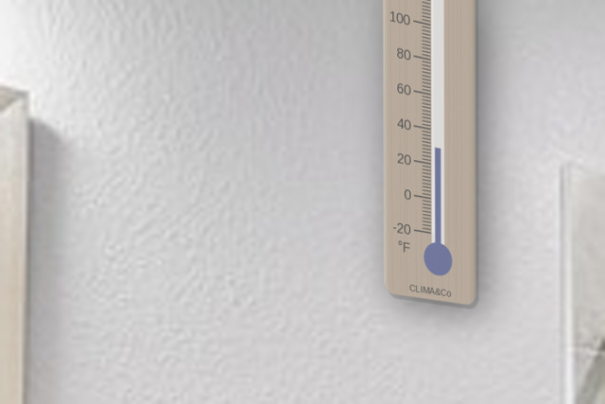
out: value=30 unit=°F
